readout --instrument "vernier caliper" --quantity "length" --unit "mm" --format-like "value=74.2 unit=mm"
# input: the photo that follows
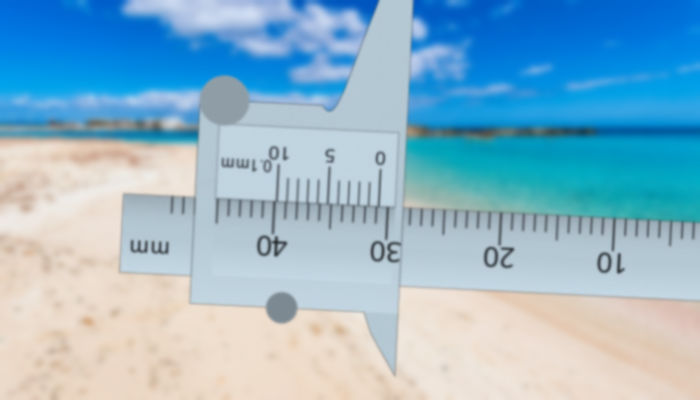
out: value=30.8 unit=mm
